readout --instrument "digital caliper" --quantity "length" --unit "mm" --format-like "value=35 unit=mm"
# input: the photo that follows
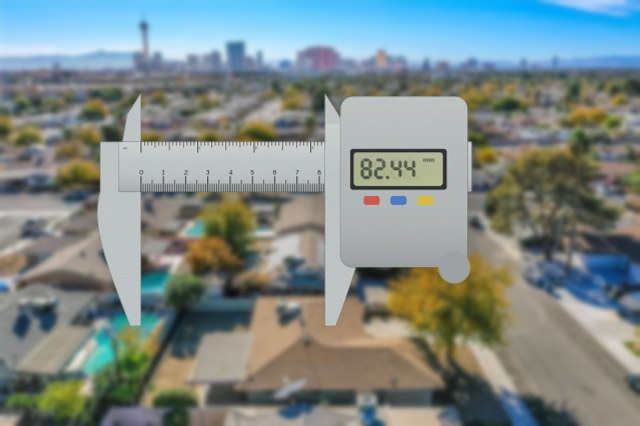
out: value=82.44 unit=mm
